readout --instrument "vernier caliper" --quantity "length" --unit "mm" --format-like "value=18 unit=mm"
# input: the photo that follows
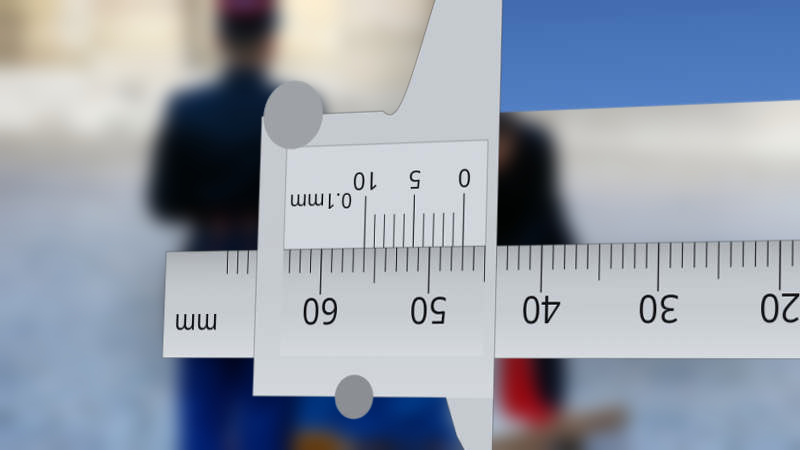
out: value=47.0 unit=mm
